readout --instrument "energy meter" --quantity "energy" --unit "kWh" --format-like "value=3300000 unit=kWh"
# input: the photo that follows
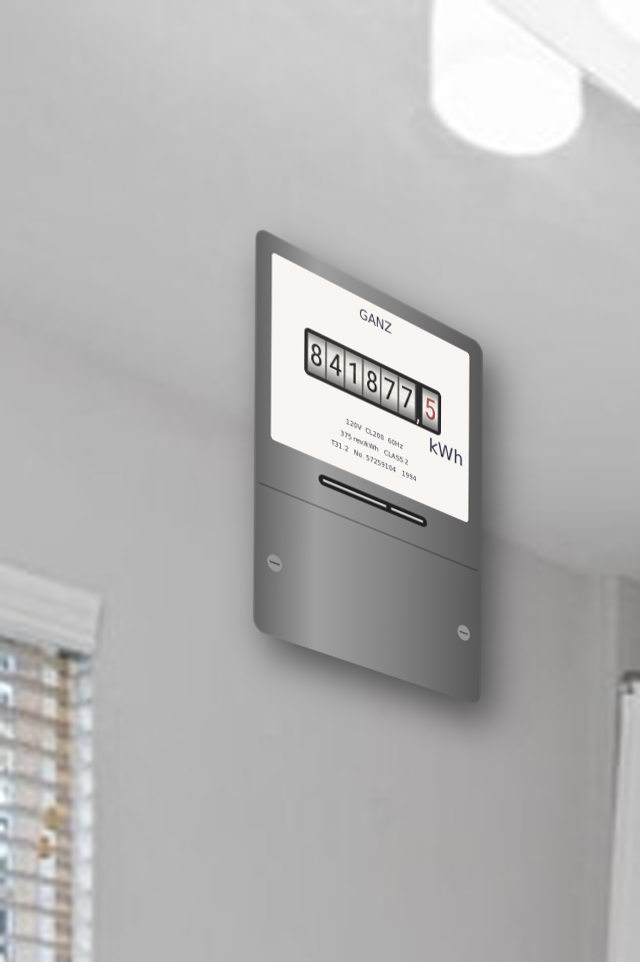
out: value=841877.5 unit=kWh
